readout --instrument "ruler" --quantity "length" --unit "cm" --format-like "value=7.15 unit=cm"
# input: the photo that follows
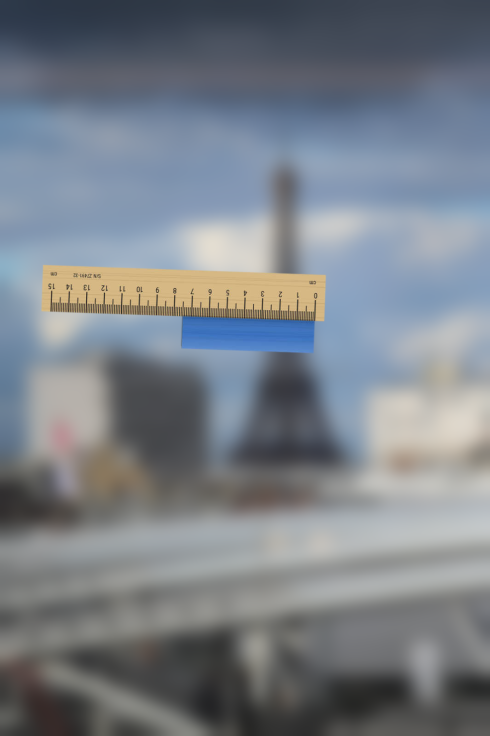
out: value=7.5 unit=cm
